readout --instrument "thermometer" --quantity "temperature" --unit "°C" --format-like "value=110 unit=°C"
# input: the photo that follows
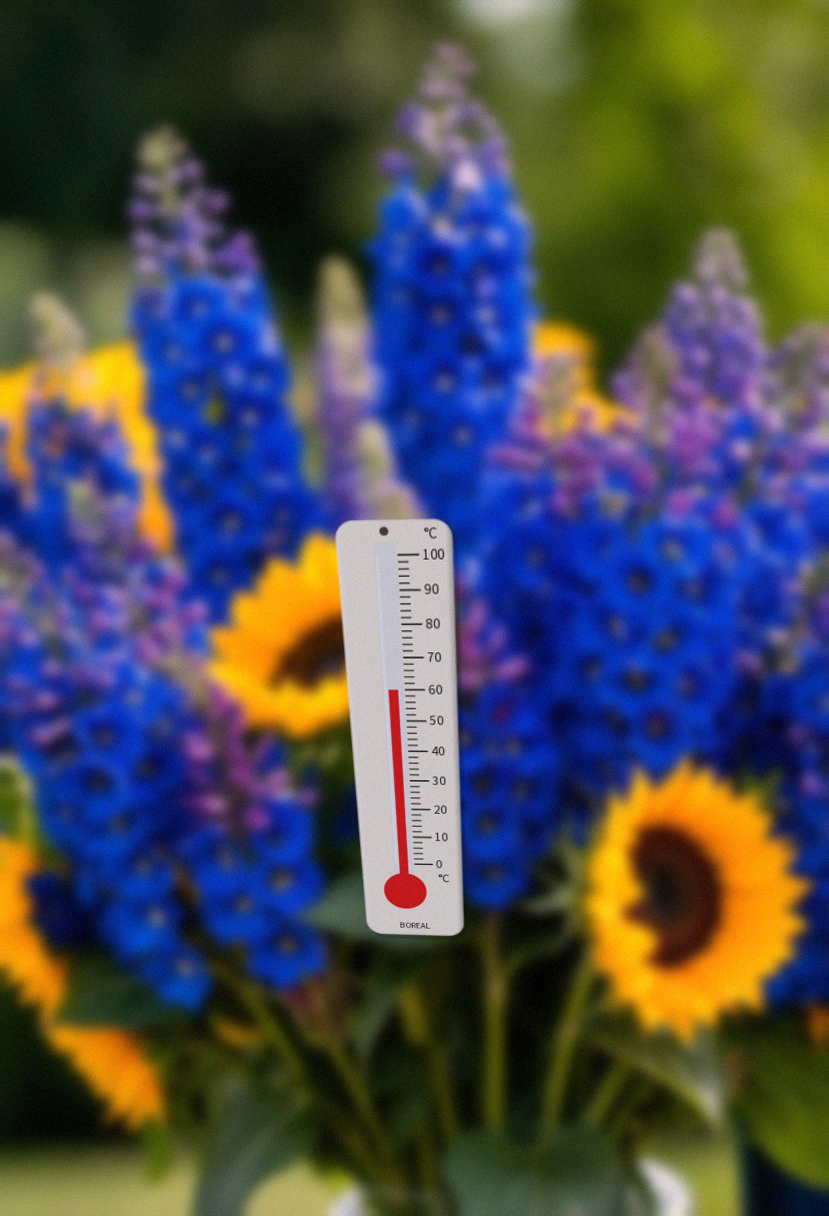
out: value=60 unit=°C
